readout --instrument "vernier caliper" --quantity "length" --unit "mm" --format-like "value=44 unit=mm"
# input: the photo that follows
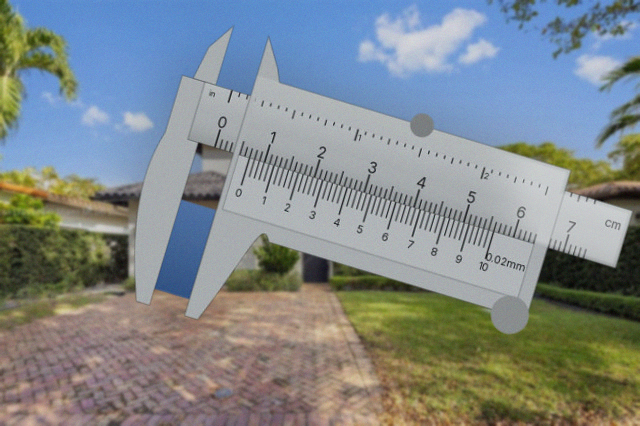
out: value=7.0 unit=mm
